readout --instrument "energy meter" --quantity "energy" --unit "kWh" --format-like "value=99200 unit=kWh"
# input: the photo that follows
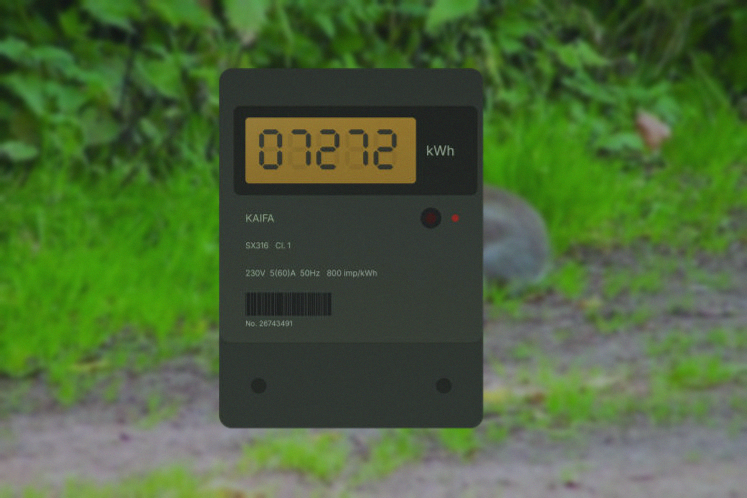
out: value=7272 unit=kWh
